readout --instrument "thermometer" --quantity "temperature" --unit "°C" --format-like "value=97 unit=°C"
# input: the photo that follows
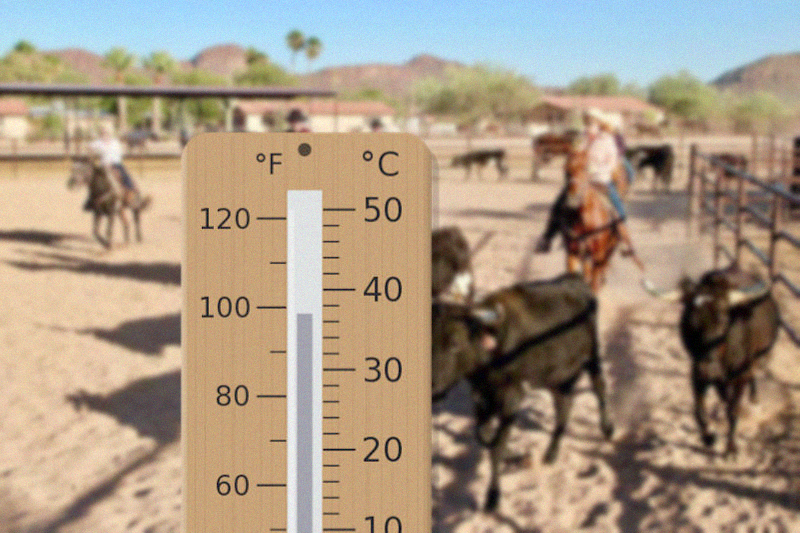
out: value=37 unit=°C
